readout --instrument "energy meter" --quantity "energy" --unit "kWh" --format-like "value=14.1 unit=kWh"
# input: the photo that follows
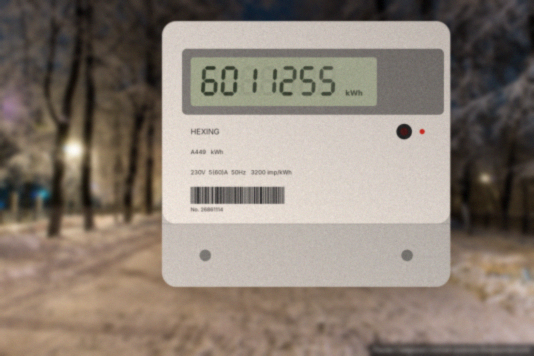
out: value=6011255 unit=kWh
